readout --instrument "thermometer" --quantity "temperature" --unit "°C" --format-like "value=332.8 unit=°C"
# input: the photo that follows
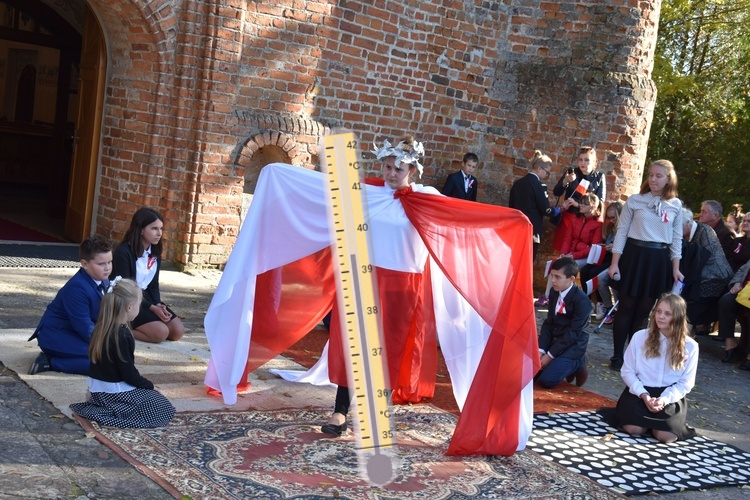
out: value=39.4 unit=°C
